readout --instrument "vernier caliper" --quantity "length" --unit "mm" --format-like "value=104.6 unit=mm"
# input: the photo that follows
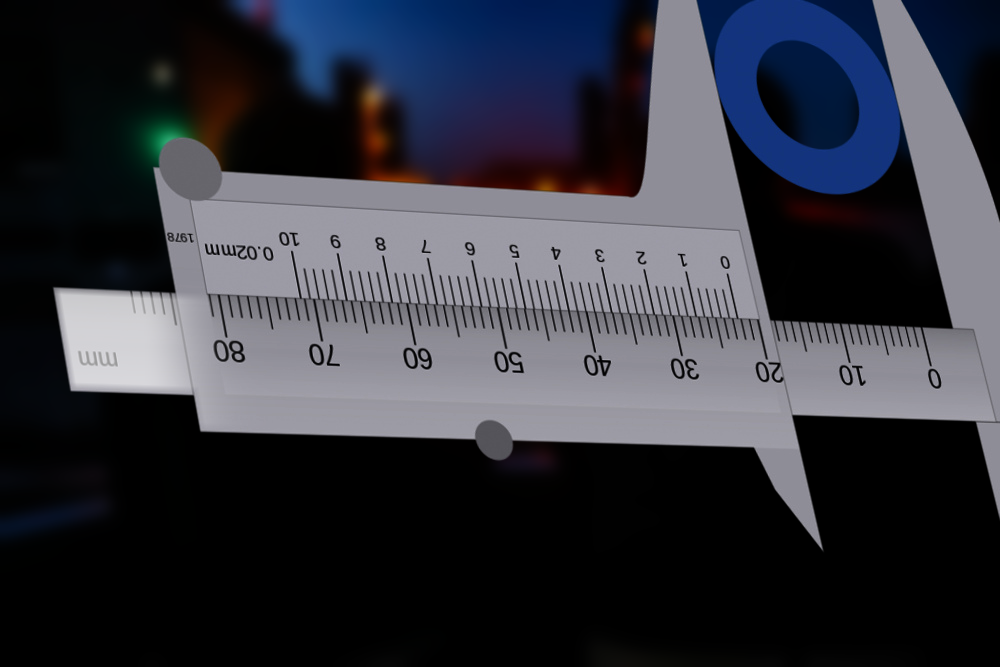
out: value=22.4 unit=mm
